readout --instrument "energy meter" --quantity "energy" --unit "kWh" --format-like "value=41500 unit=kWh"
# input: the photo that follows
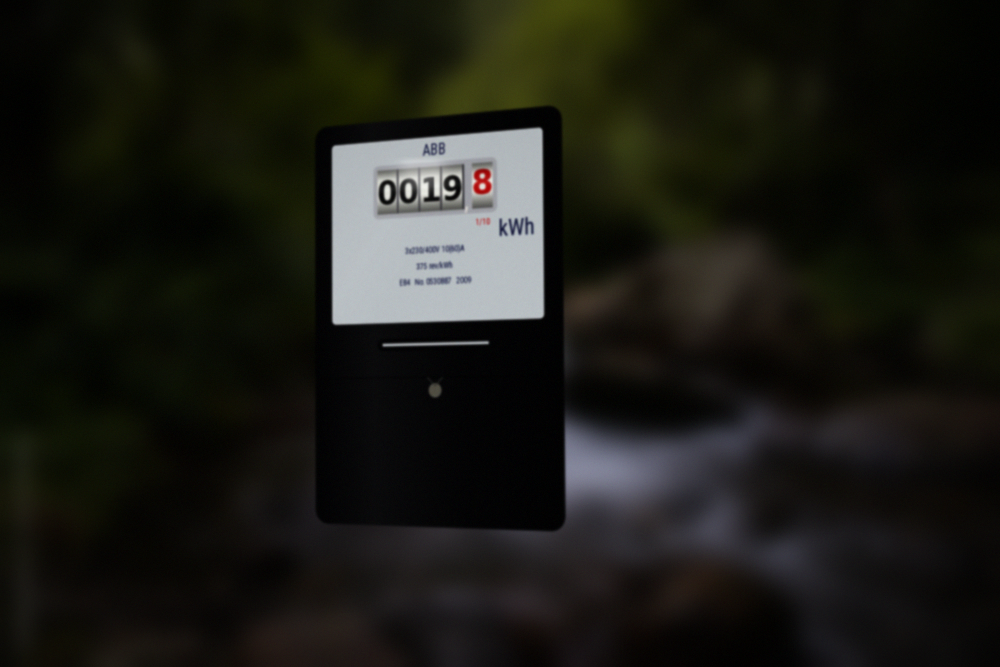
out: value=19.8 unit=kWh
